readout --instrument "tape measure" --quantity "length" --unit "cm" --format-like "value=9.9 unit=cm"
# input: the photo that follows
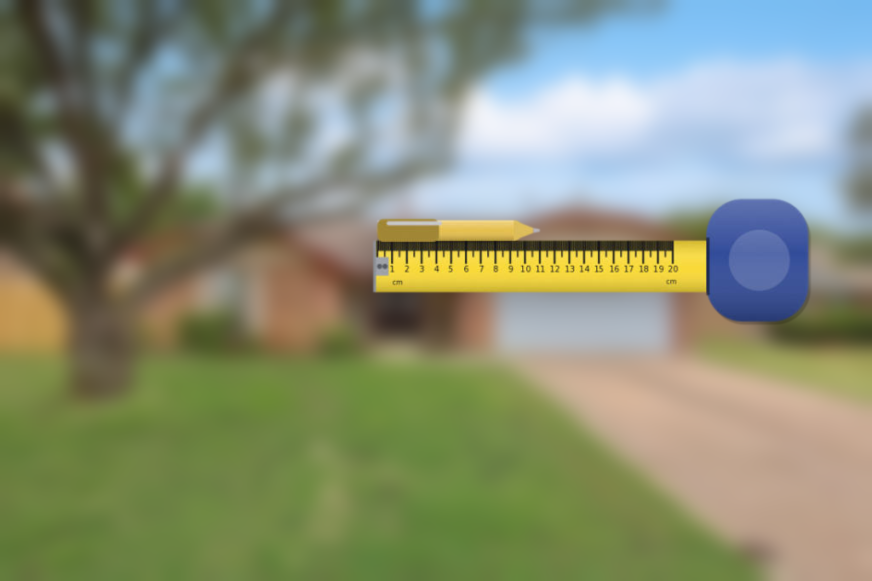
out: value=11 unit=cm
